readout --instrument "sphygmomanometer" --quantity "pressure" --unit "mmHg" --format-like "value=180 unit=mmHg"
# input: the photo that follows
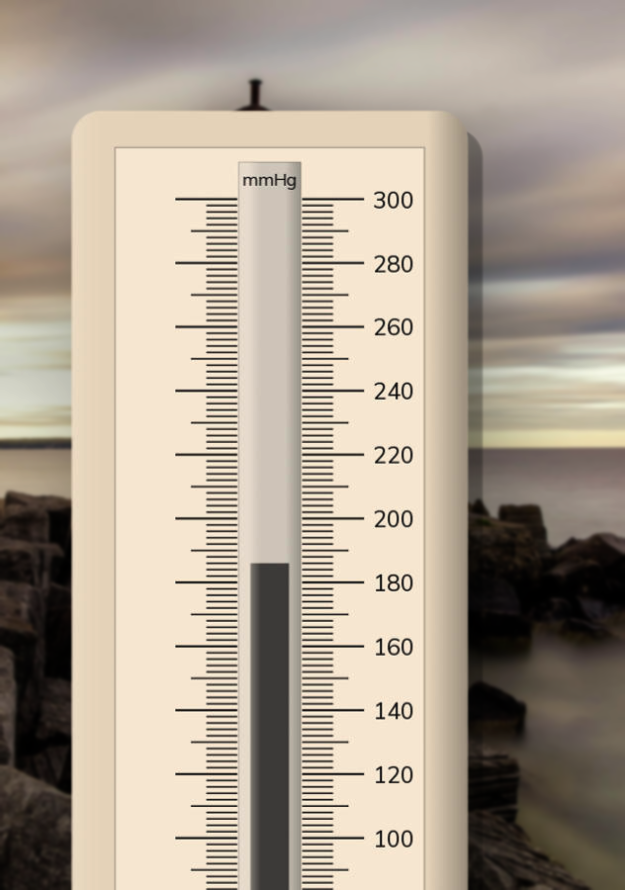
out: value=186 unit=mmHg
